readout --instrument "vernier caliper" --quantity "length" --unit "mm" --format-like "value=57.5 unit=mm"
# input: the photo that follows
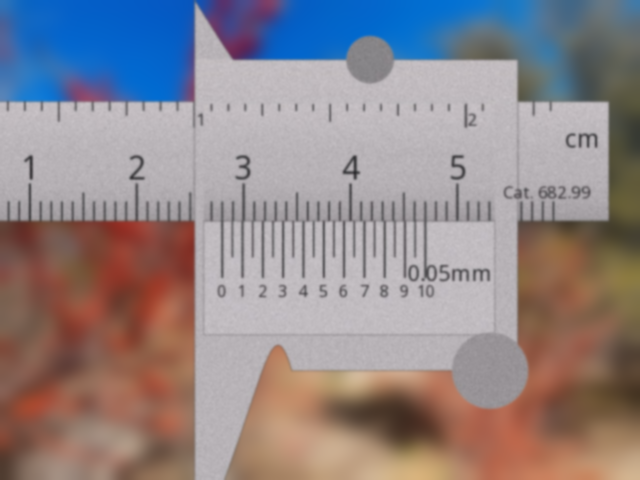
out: value=28.0 unit=mm
